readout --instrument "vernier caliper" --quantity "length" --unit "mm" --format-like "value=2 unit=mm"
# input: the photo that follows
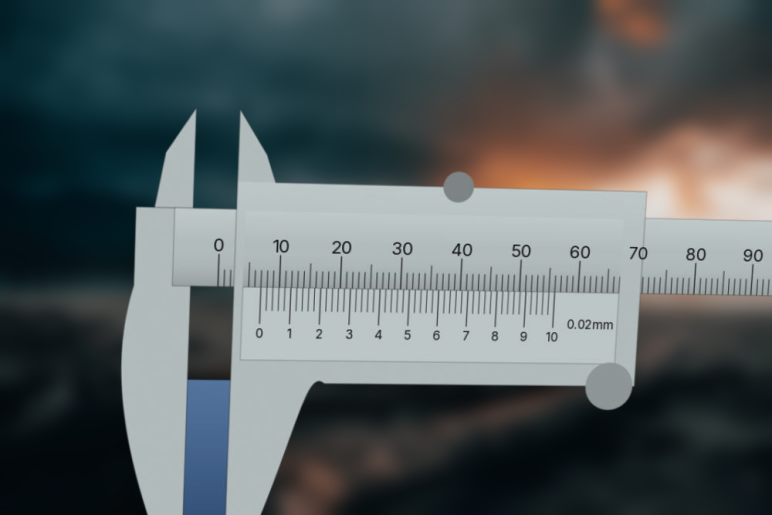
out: value=7.0 unit=mm
